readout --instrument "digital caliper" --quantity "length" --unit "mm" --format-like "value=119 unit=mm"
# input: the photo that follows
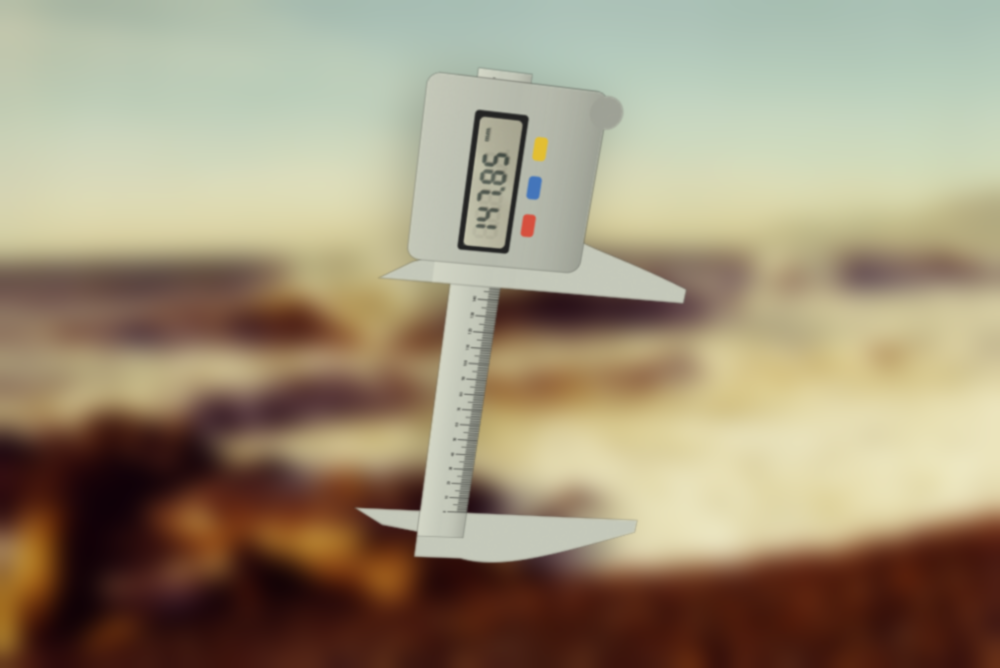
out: value=147.85 unit=mm
